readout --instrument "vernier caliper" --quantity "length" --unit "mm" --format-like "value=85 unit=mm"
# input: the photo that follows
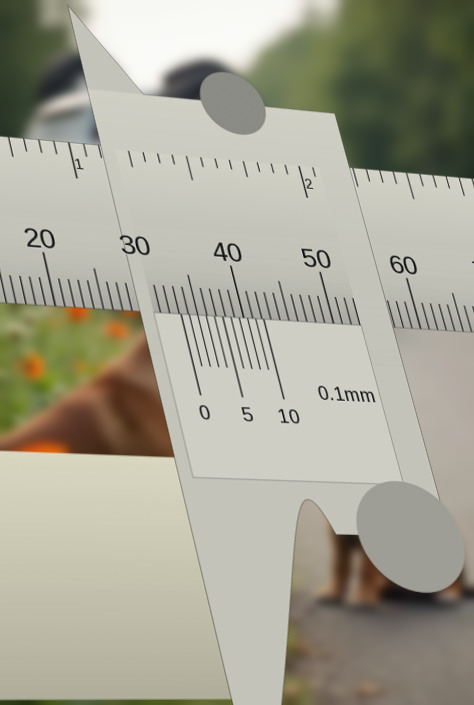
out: value=33.2 unit=mm
